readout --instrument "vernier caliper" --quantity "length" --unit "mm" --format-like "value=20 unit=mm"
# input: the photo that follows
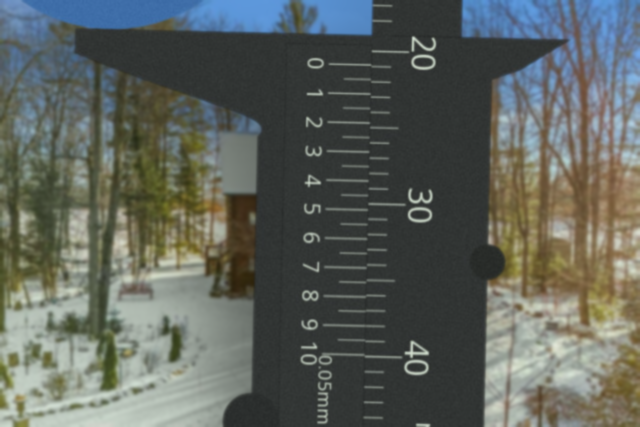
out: value=20.9 unit=mm
